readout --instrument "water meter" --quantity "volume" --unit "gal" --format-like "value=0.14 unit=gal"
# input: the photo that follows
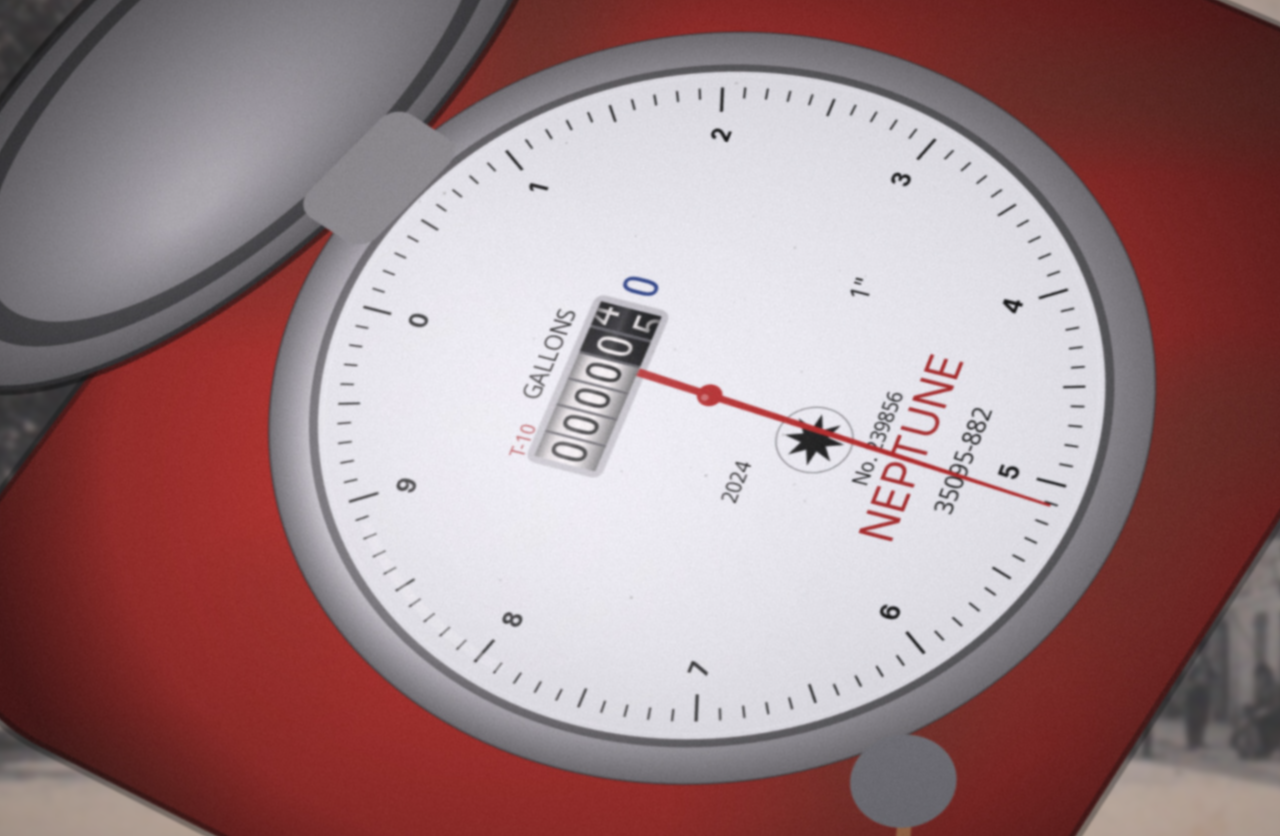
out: value=45.1 unit=gal
